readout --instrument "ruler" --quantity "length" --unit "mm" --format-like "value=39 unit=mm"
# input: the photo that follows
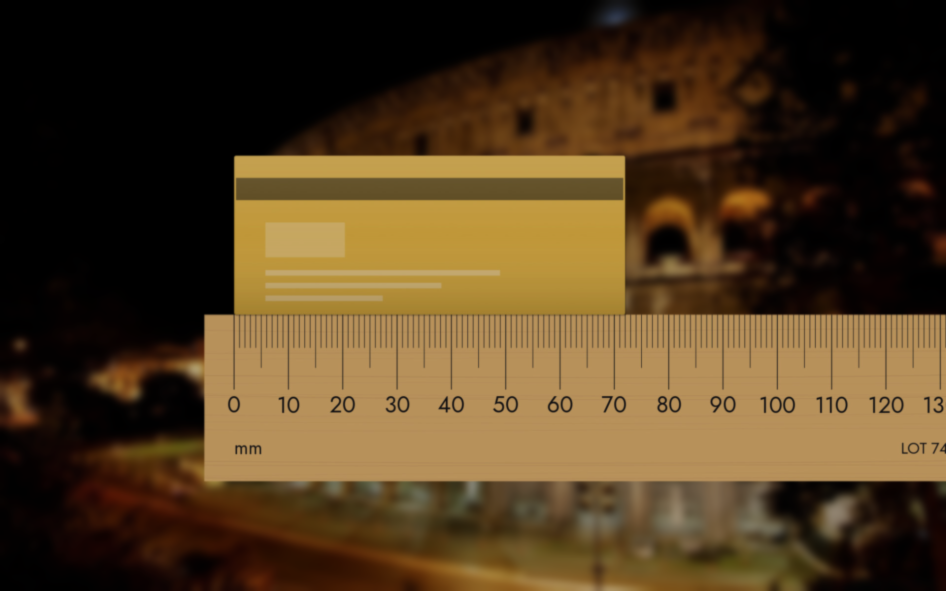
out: value=72 unit=mm
